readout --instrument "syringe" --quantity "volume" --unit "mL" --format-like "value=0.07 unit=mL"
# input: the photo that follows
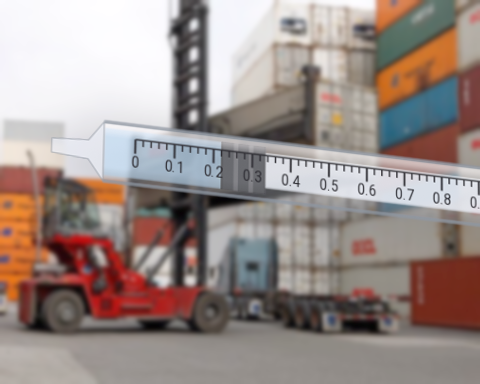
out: value=0.22 unit=mL
